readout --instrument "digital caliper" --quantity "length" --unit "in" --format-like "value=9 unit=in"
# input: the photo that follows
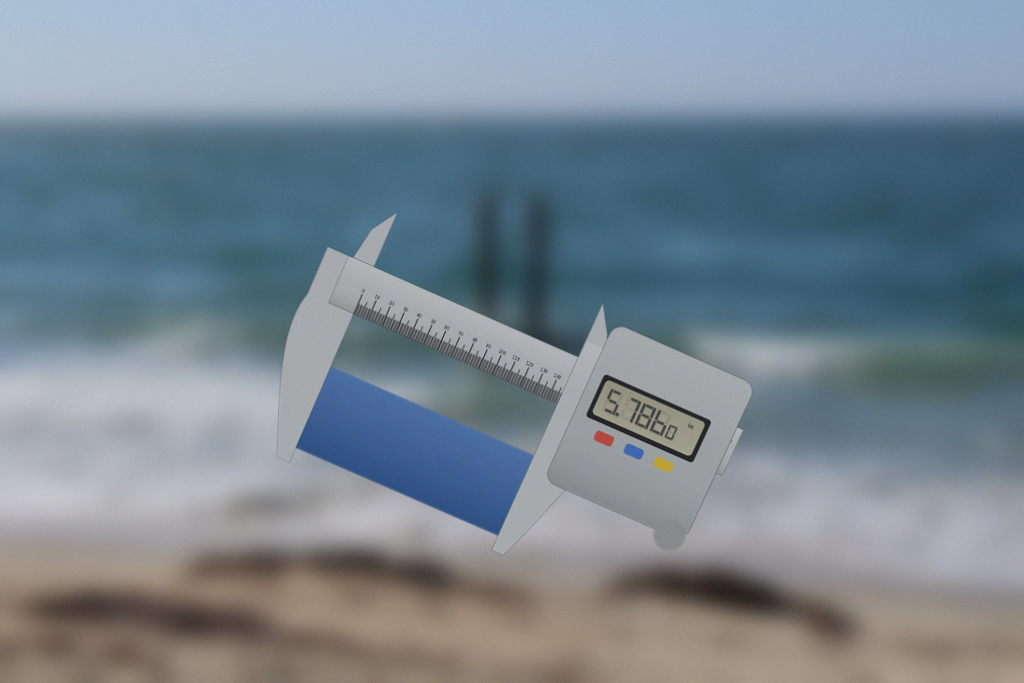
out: value=5.7860 unit=in
